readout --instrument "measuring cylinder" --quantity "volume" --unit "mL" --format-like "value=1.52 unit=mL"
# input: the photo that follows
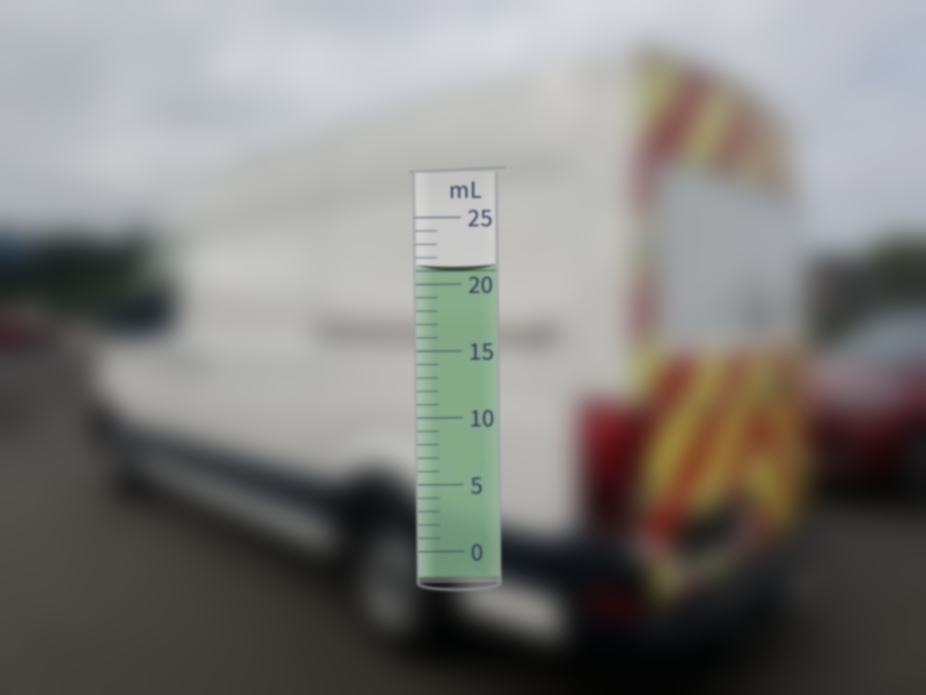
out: value=21 unit=mL
